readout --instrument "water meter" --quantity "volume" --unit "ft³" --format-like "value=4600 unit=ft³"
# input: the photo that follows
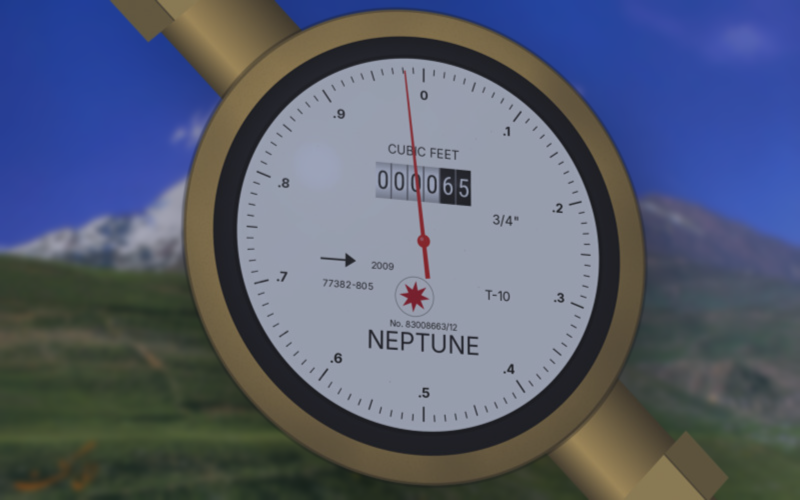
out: value=64.98 unit=ft³
